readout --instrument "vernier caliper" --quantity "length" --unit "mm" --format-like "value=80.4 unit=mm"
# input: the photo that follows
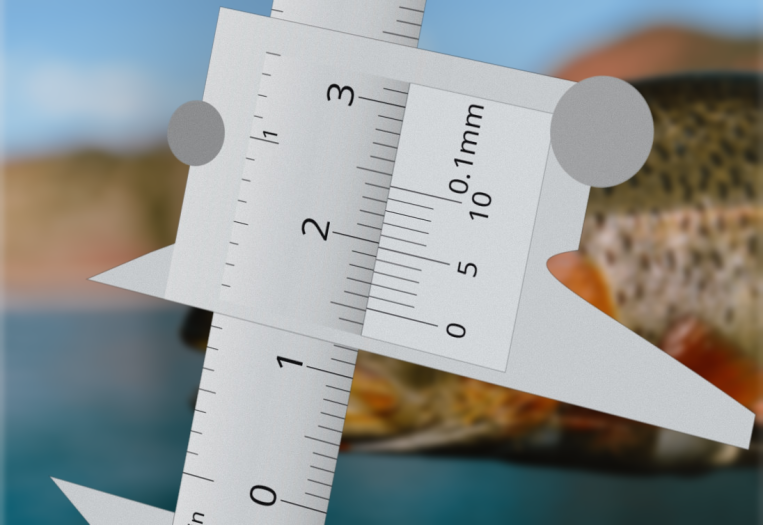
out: value=15.2 unit=mm
